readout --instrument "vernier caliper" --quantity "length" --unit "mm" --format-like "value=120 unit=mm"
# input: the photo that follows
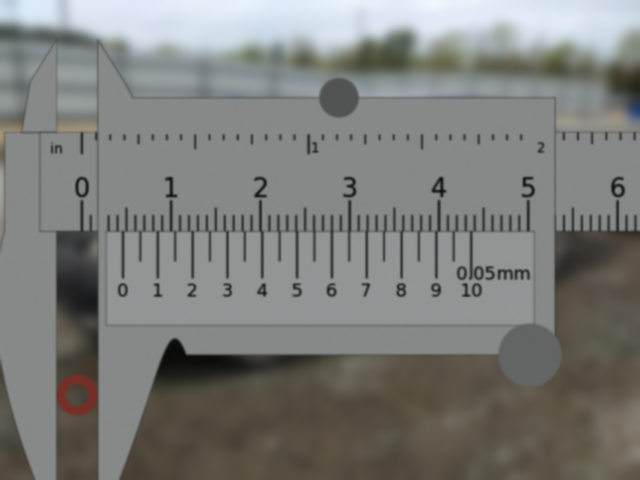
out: value=4.6 unit=mm
